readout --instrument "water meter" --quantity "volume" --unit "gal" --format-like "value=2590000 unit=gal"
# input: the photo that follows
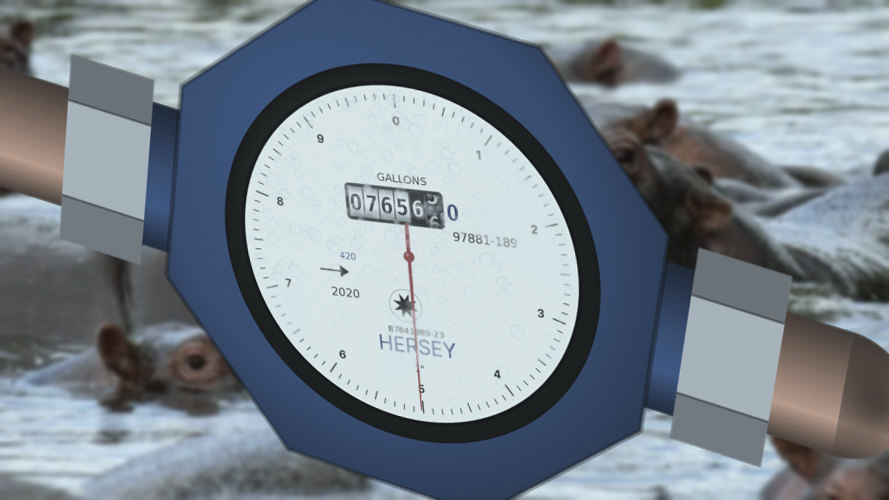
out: value=765655.0 unit=gal
